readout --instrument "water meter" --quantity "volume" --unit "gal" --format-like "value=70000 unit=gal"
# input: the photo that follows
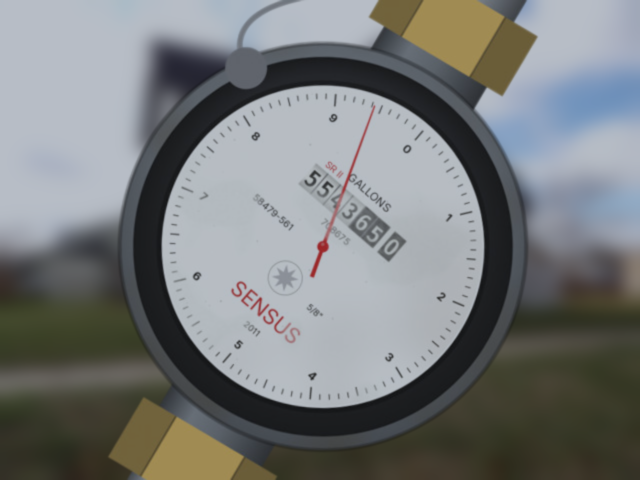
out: value=5543649.4 unit=gal
